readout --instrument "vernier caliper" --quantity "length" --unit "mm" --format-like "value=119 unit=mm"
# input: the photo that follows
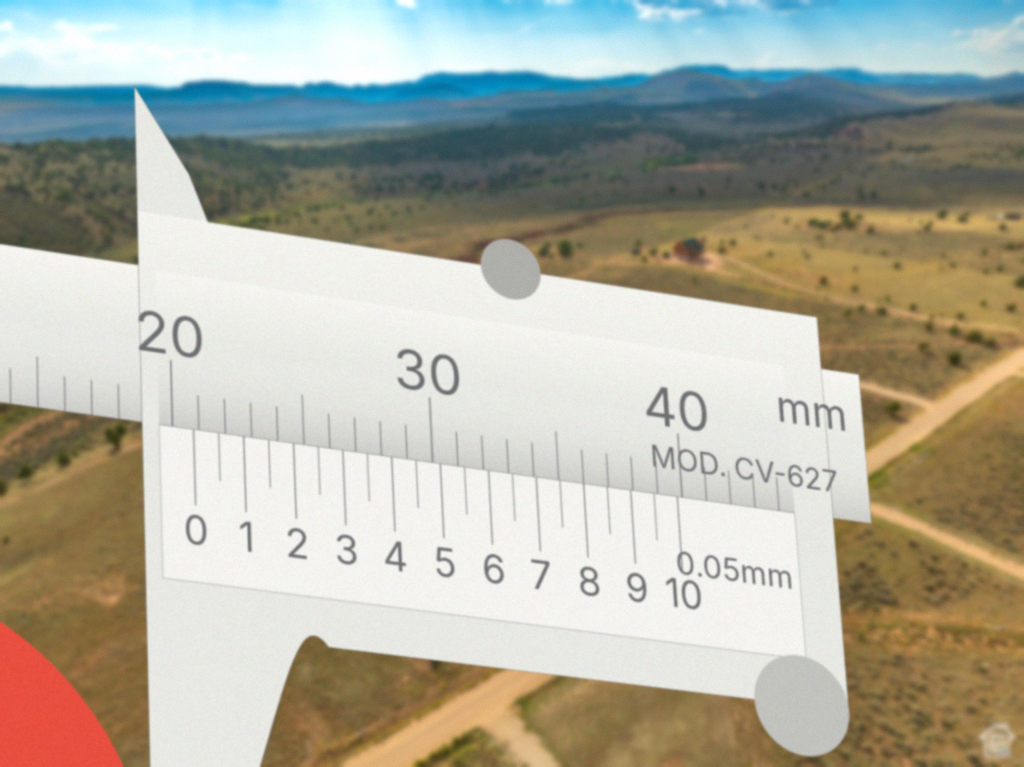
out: value=20.8 unit=mm
